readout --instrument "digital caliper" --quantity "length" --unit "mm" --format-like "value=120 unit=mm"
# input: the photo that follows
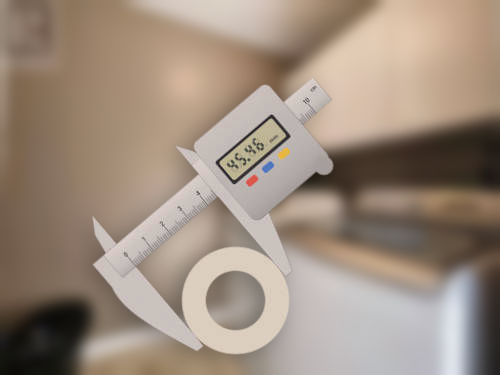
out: value=45.46 unit=mm
